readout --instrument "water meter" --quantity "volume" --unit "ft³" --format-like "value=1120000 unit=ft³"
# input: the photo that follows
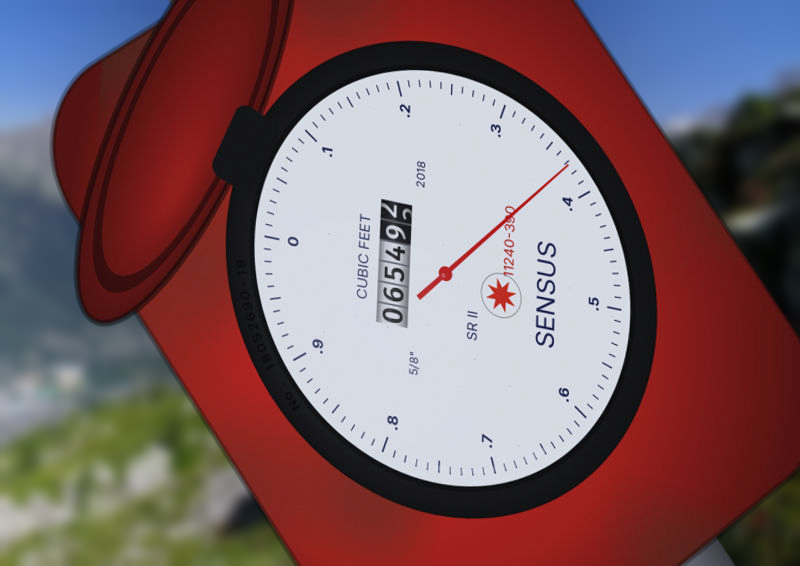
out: value=65492.37 unit=ft³
